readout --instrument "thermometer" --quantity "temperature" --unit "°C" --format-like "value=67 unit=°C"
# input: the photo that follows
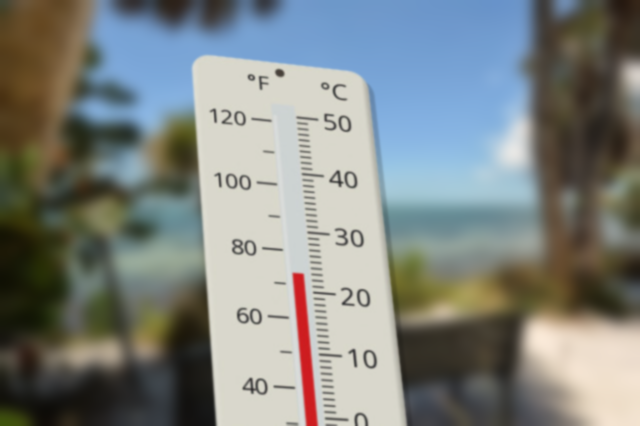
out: value=23 unit=°C
